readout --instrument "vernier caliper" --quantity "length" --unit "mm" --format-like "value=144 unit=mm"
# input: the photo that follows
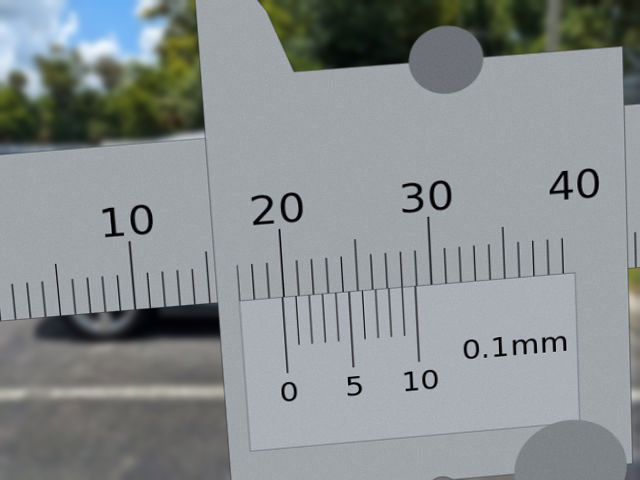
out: value=19.9 unit=mm
